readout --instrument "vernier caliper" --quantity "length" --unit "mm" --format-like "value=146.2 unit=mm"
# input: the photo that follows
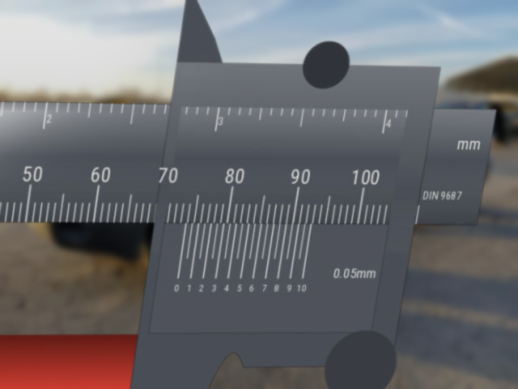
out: value=73.8 unit=mm
